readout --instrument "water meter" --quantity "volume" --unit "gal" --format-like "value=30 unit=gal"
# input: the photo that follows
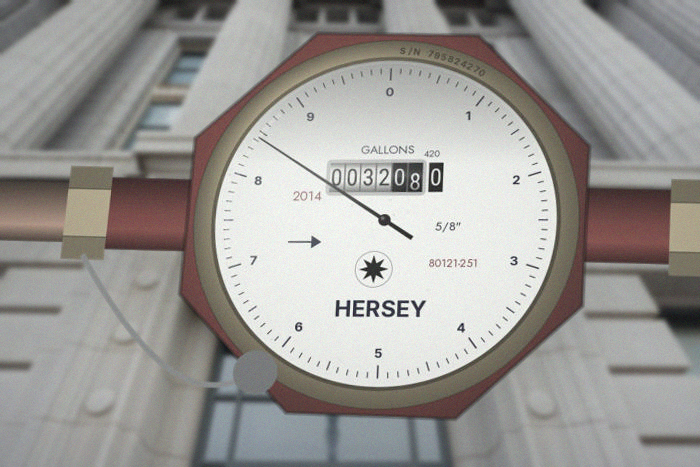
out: value=32078.4 unit=gal
